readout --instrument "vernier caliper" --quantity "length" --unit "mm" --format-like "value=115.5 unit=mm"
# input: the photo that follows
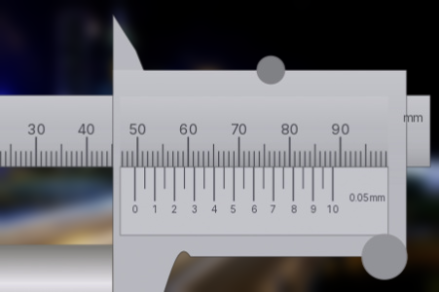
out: value=49.5 unit=mm
